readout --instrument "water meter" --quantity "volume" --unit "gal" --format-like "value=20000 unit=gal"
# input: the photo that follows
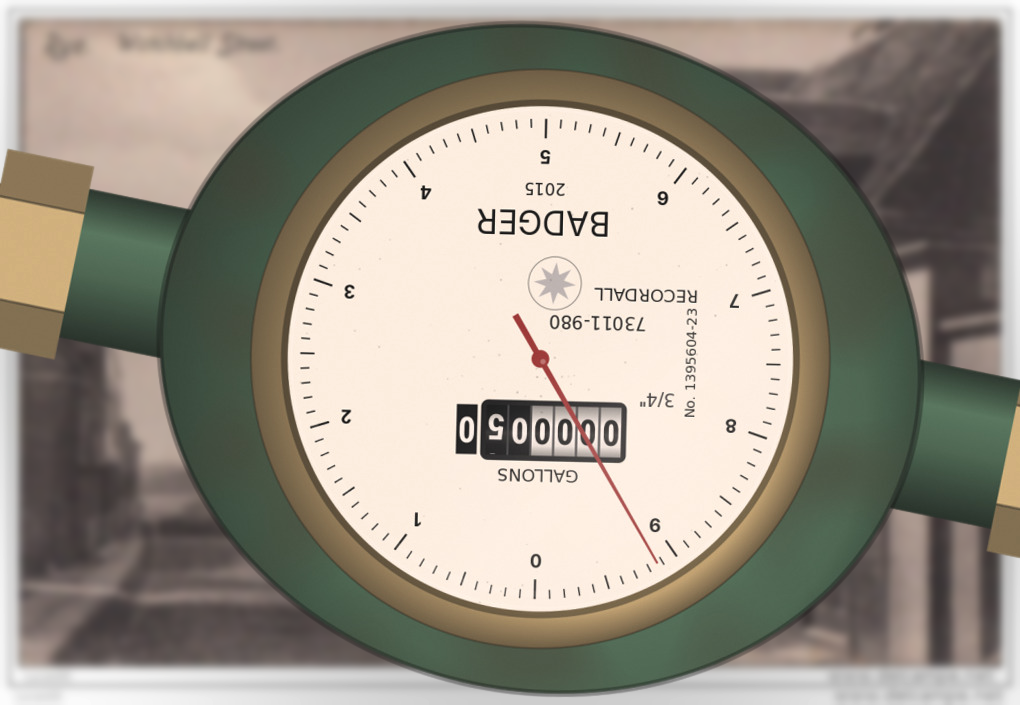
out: value=49.1 unit=gal
